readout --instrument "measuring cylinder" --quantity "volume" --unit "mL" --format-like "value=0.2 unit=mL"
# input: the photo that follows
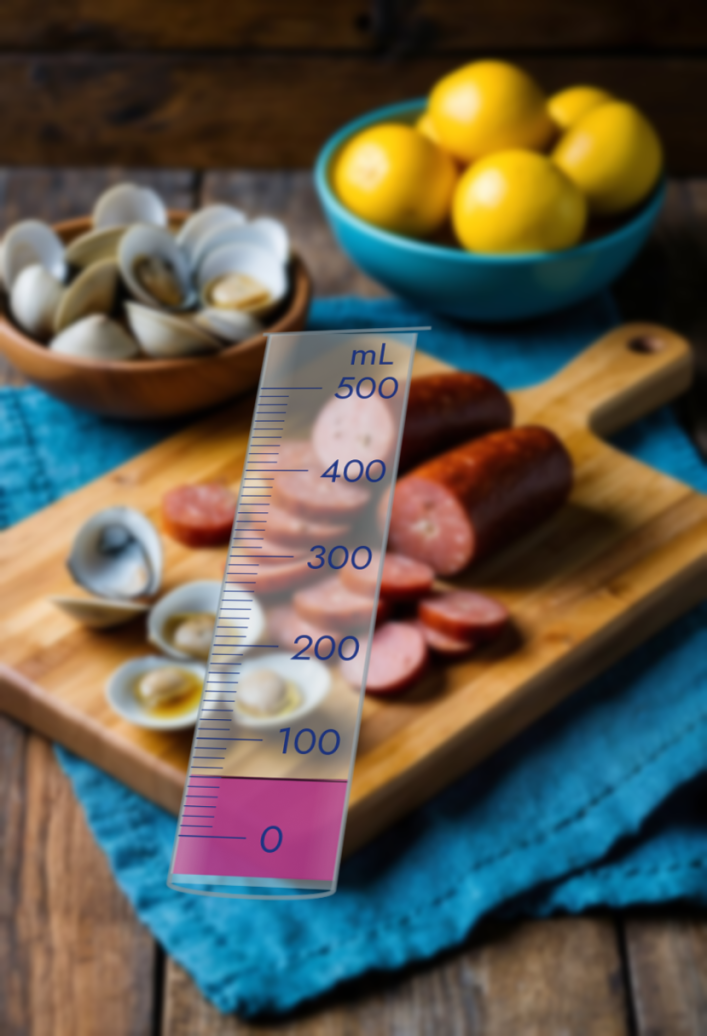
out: value=60 unit=mL
